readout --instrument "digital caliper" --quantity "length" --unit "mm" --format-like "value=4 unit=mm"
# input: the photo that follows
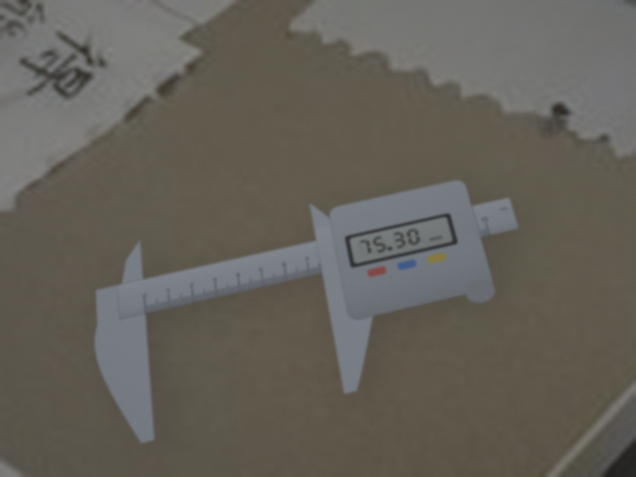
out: value=75.30 unit=mm
